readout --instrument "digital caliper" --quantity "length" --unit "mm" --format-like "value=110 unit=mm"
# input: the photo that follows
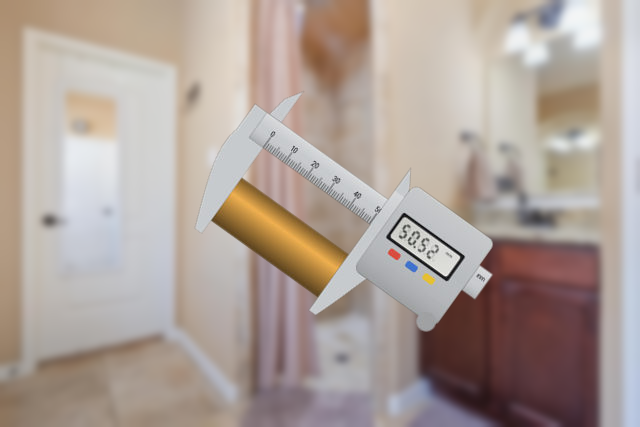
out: value=50.52 unit=mm
